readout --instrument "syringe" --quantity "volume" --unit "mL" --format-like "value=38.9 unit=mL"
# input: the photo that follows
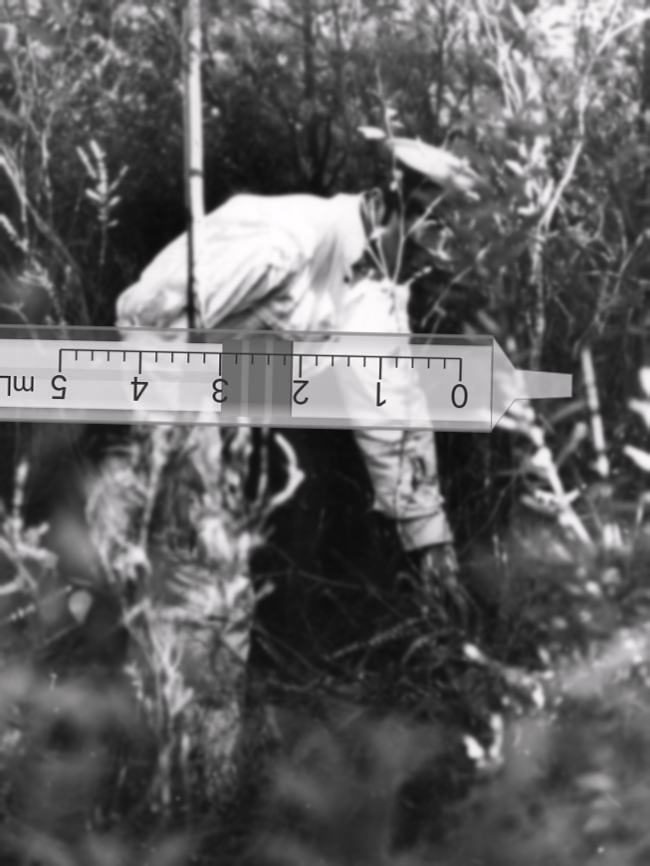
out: value=2.1 unit=mL
